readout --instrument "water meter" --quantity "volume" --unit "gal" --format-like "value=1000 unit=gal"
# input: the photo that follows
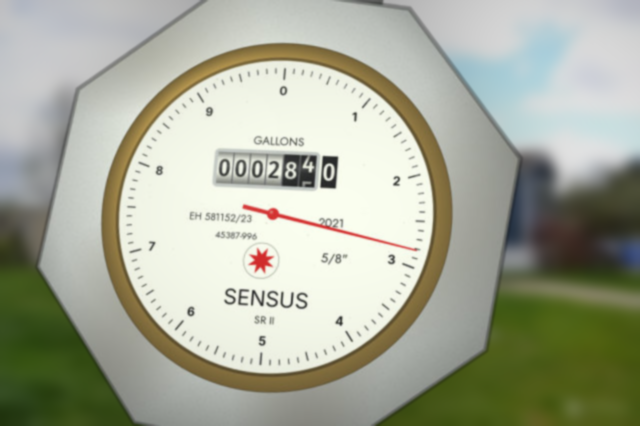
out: value=2842.8 unit=gal
